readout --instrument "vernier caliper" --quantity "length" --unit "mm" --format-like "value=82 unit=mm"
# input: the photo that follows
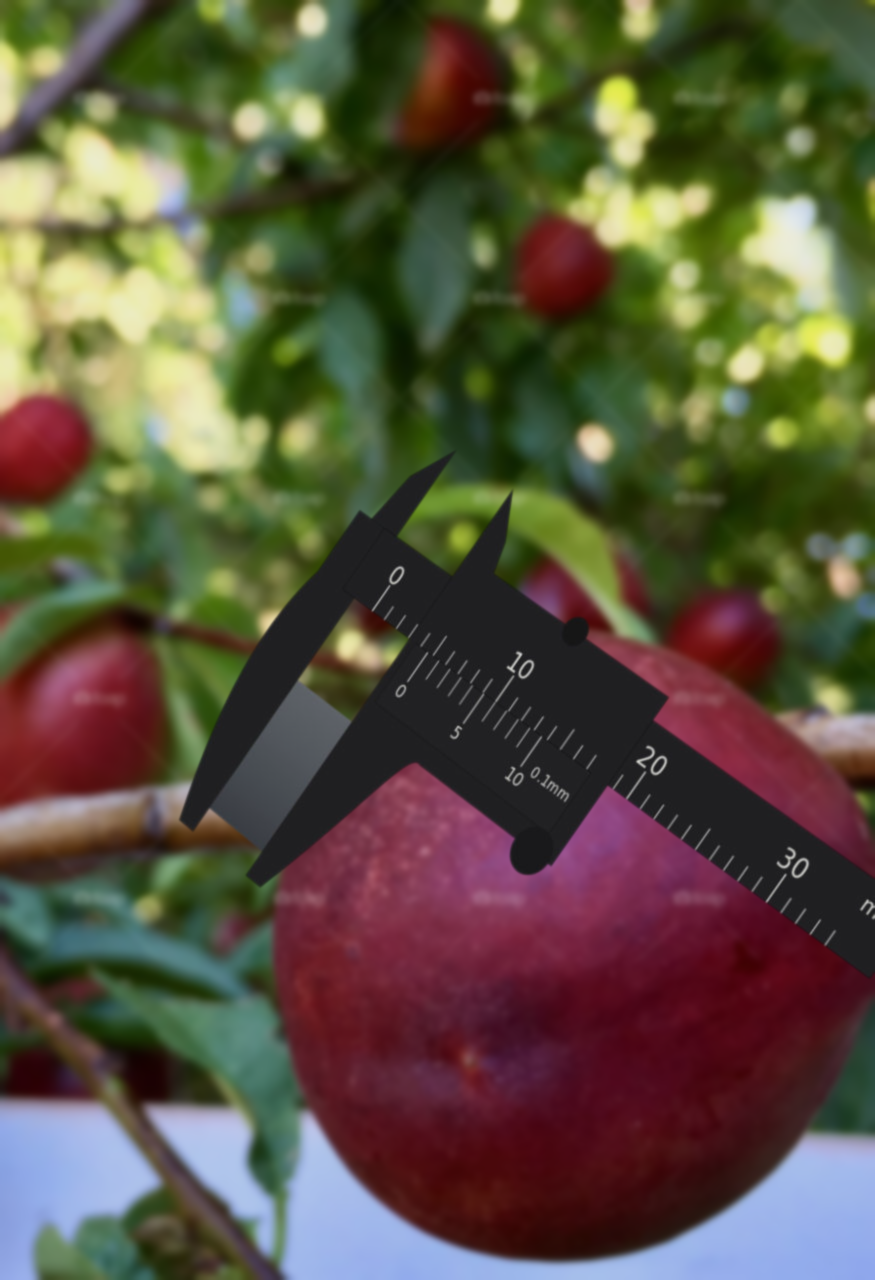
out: value=4.6 unit=mm
